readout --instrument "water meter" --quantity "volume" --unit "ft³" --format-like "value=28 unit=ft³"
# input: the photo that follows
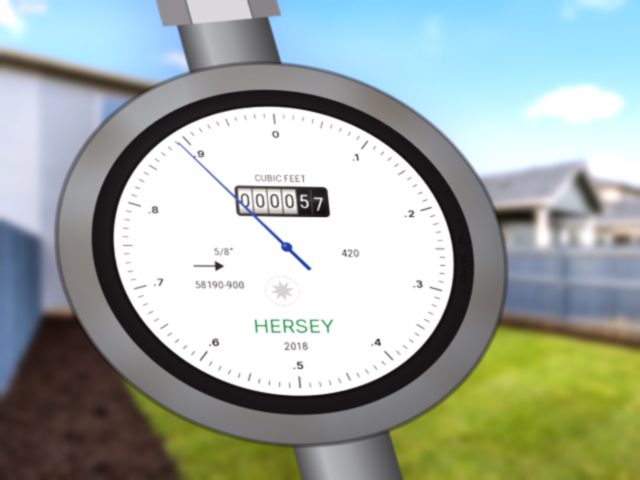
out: value=56.89 unit=ft³
